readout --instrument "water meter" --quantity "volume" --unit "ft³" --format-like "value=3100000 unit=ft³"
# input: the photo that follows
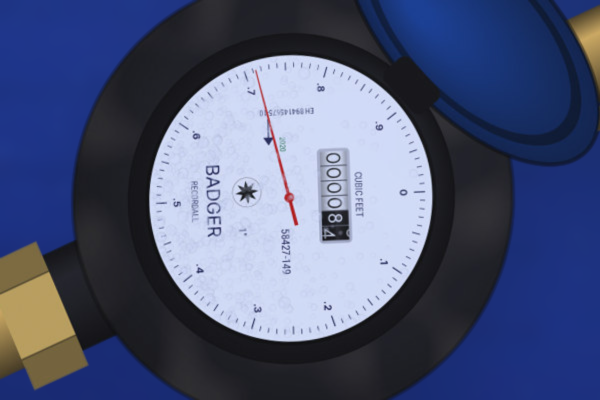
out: value=83.71 unit=ft³
